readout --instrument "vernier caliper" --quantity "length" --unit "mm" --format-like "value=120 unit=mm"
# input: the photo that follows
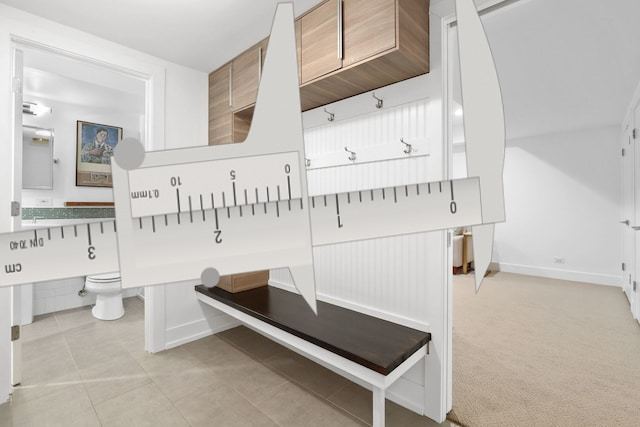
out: value=13.9 unit=mm
